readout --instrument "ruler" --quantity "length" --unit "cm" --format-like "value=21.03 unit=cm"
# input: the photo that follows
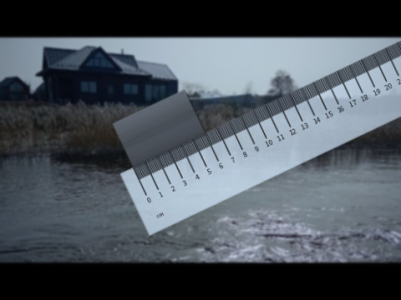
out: value=6 unit=cm
